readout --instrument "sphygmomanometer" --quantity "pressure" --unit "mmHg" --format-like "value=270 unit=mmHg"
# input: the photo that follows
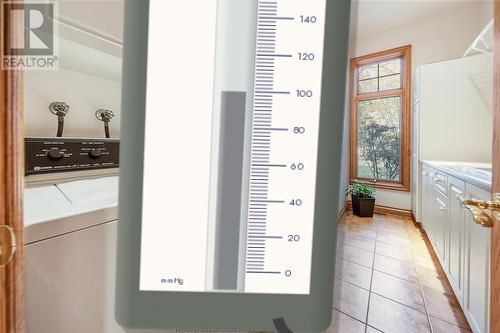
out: value=100 unit=mmHg
